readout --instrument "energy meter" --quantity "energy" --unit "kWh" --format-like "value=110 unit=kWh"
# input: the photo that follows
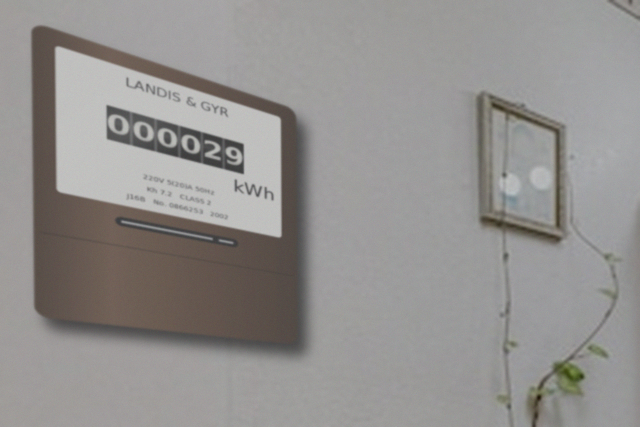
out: value=29 unit=kWh
